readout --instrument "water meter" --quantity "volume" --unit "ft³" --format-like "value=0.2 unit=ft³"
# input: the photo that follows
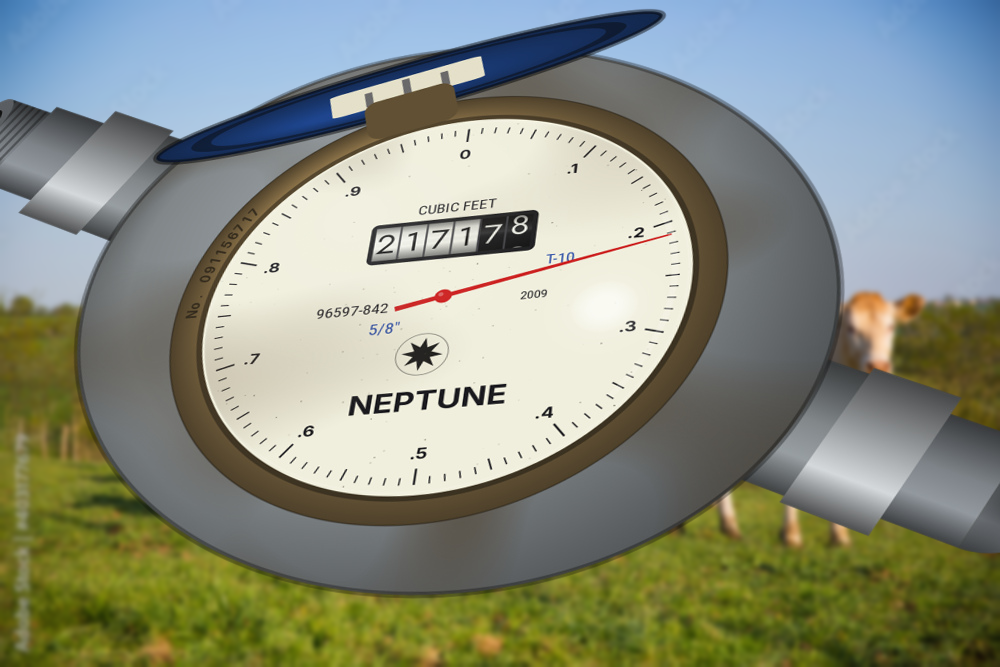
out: value=217178.21 unit=ft³
